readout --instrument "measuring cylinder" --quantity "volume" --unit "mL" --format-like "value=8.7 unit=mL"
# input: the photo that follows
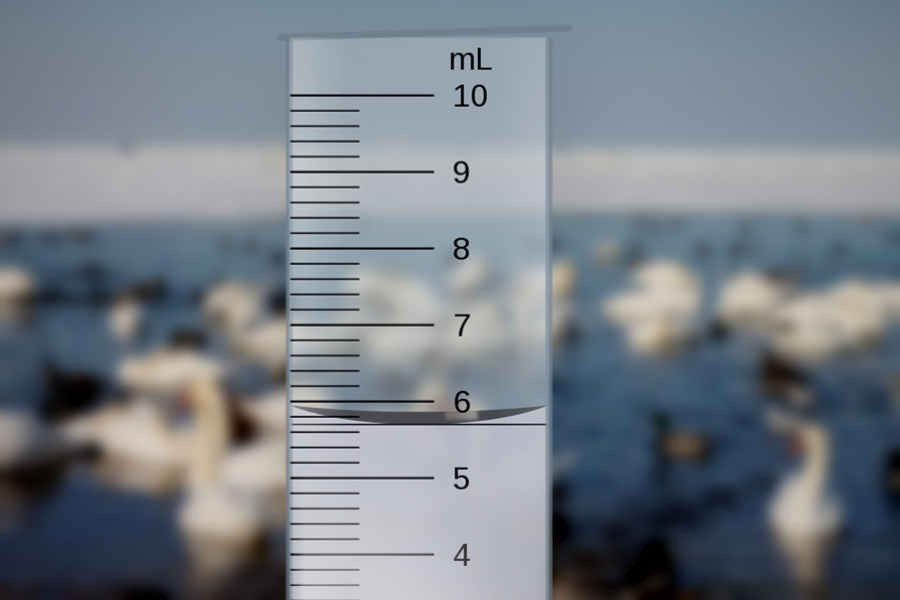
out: value=5.7 unit=mL
